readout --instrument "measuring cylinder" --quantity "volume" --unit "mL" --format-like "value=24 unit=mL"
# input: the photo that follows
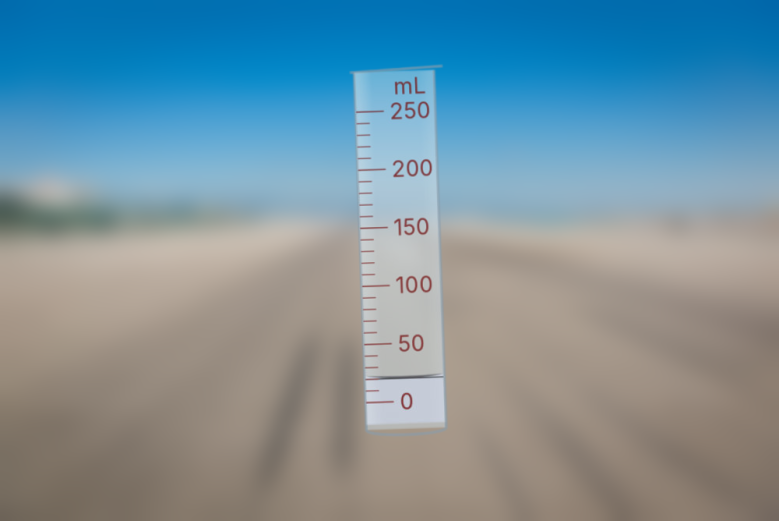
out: value=20 unit=mL
